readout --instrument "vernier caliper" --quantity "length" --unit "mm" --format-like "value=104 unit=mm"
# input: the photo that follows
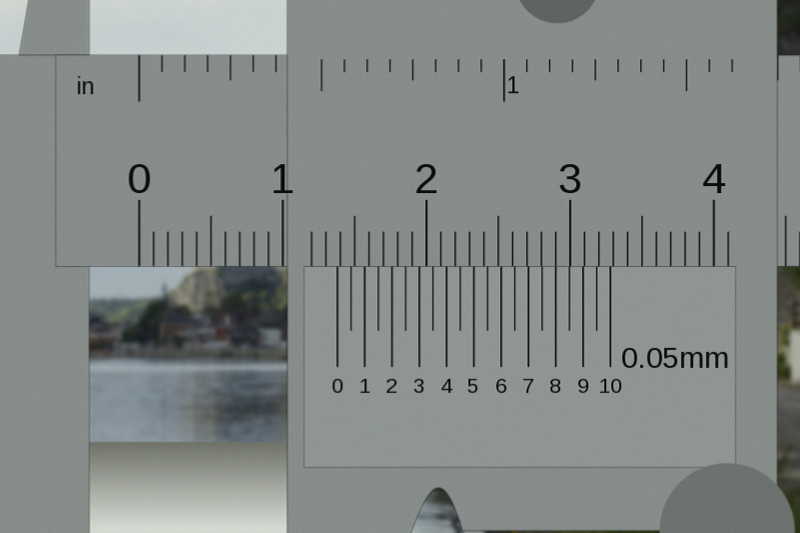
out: value=13.8 unit=mm
